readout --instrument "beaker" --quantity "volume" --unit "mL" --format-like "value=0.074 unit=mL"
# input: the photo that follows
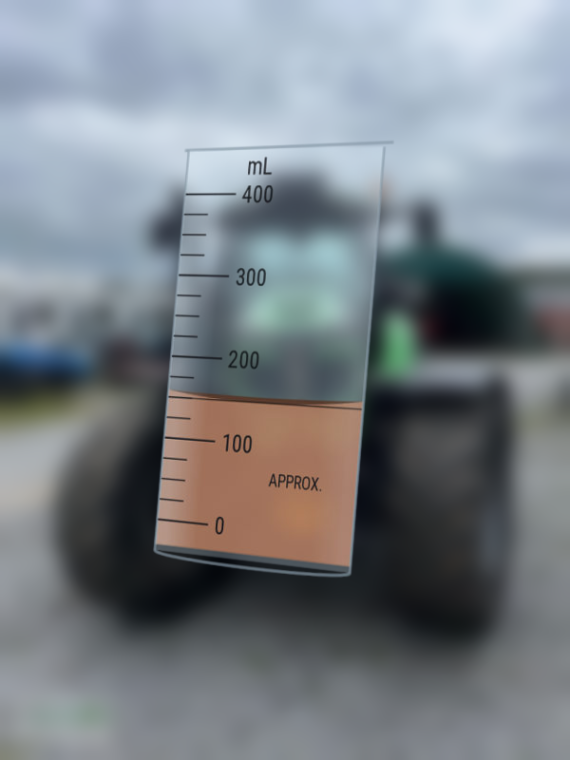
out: value=150 unit=mL
